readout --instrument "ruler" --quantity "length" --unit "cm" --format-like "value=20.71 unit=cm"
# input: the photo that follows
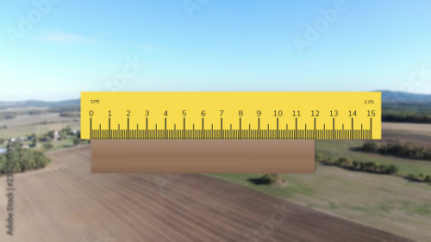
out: value=12 unit=cm
